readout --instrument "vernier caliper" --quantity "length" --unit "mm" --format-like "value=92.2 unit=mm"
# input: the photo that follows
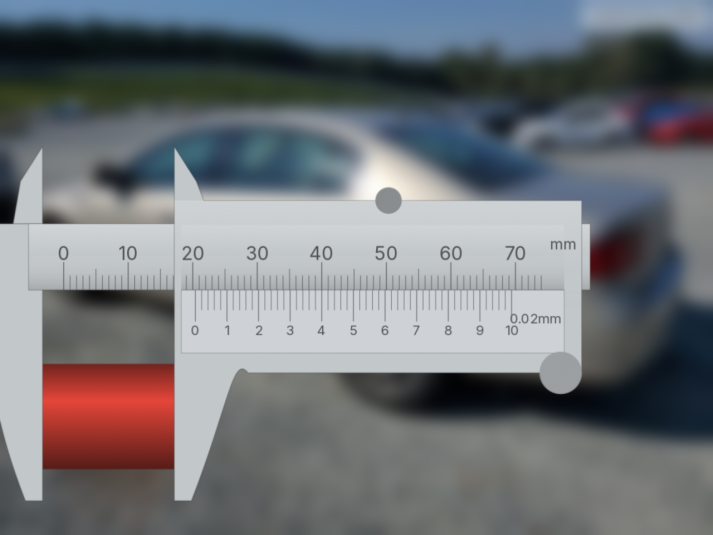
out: value=20.4 unit=mm
